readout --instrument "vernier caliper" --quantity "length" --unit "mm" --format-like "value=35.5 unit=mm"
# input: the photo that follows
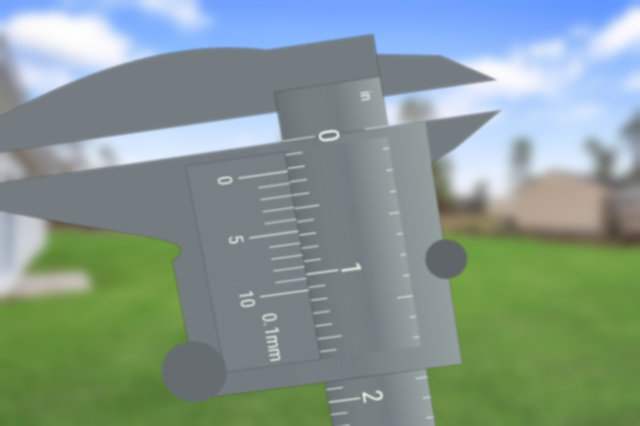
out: value=2.2 unit=mm
